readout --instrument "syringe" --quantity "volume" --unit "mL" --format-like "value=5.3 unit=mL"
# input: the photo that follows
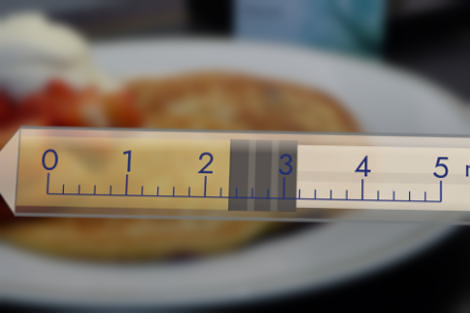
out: value=2.3 unit=mL
